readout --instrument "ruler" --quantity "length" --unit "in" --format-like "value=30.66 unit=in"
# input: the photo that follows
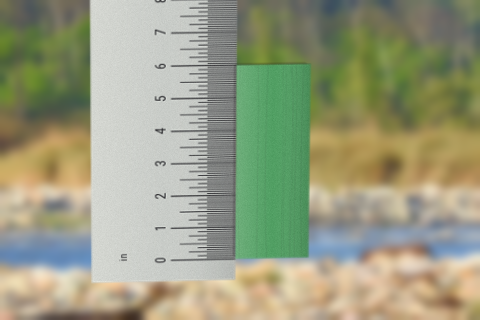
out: value=6 unit=in
